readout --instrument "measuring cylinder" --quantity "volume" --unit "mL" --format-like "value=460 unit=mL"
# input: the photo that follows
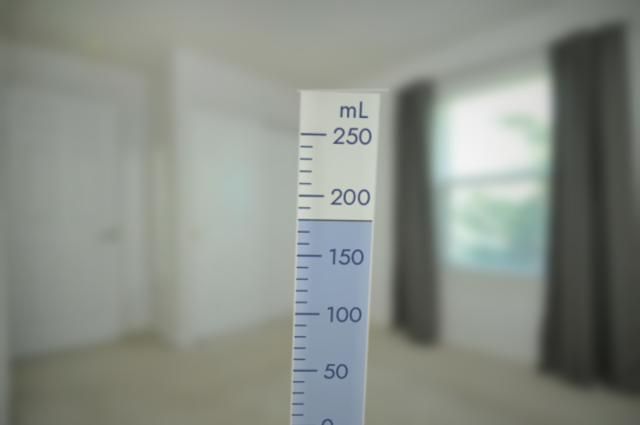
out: value=180 unit=mL
